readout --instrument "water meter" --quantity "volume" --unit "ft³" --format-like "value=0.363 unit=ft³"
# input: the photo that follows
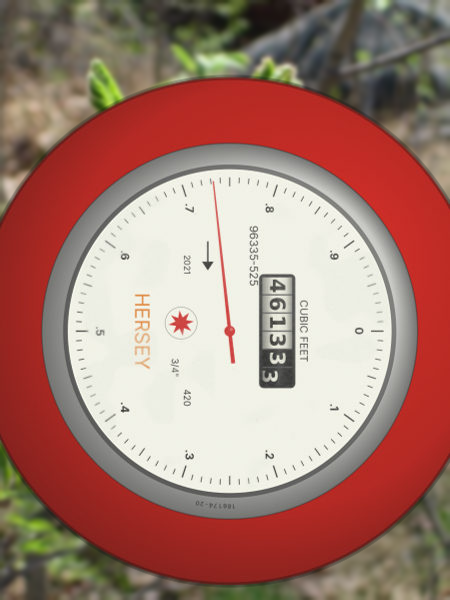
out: value=461332.73 unit=ft³
